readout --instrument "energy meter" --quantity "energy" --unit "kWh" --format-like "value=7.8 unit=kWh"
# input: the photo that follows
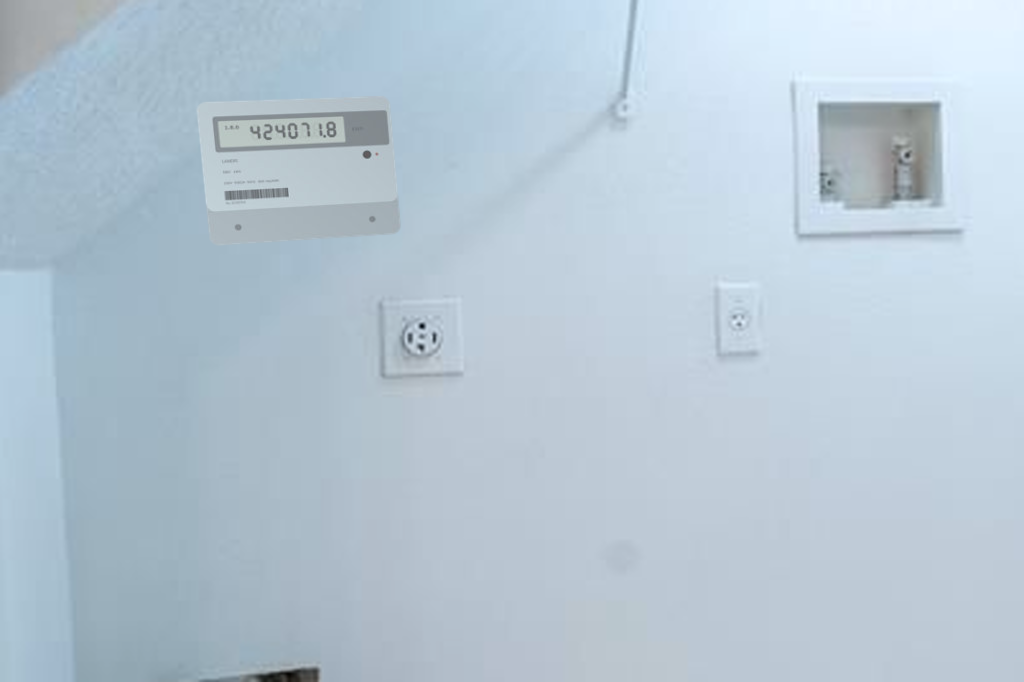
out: value=424071.8 unit=kWh
